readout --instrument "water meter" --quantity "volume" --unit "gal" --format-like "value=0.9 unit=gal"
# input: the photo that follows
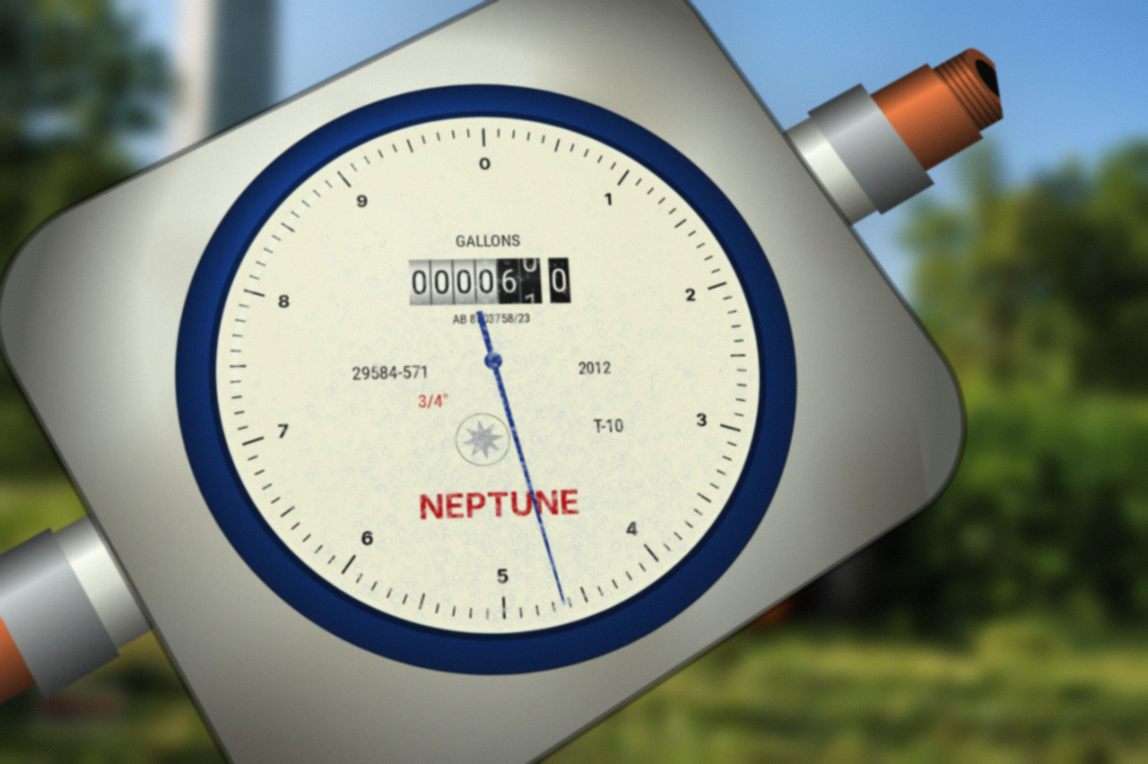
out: value=604.6 unit=gal
